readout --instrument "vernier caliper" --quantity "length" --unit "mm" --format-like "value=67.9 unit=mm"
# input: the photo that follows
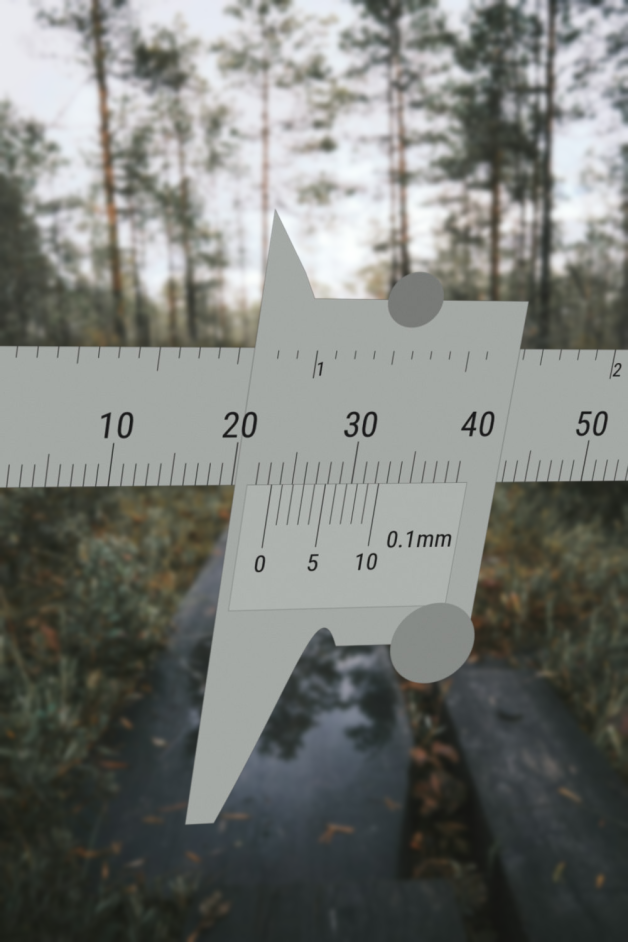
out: value=23.3 unit=mm
